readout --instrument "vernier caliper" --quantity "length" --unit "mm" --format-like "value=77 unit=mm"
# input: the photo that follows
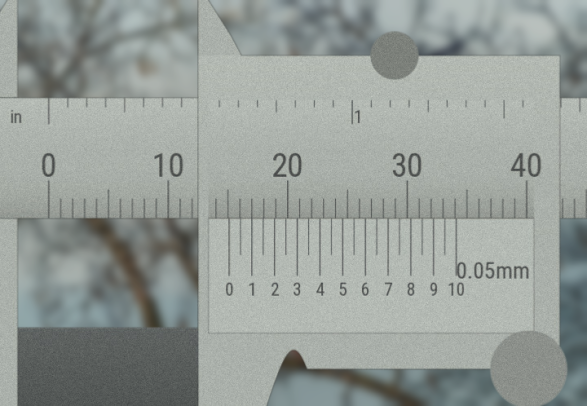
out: value=15.1 unit=mm
